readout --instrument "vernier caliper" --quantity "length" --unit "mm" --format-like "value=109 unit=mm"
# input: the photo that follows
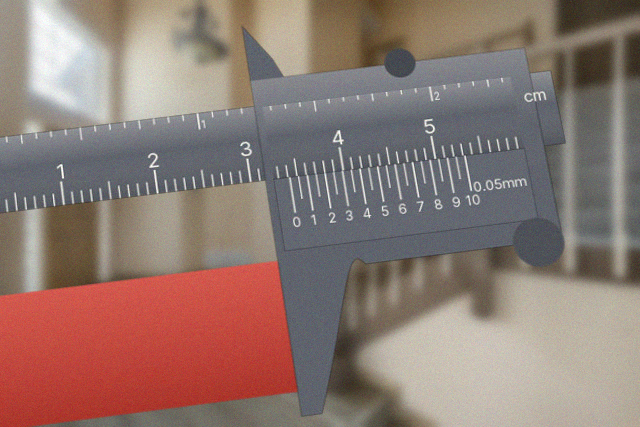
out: value=34.2 unit=mm
